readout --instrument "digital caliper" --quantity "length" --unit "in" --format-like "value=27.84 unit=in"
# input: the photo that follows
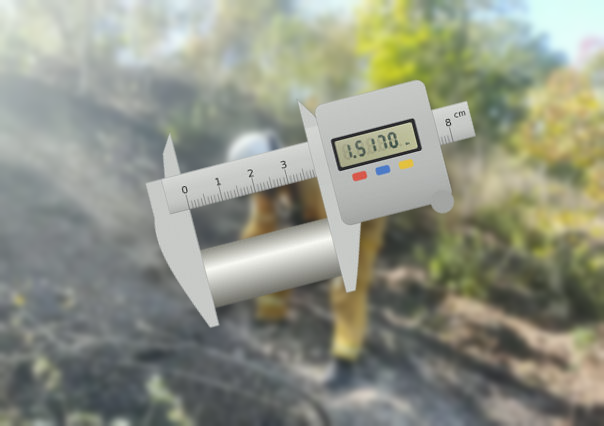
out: value=1.5170 unit=in
